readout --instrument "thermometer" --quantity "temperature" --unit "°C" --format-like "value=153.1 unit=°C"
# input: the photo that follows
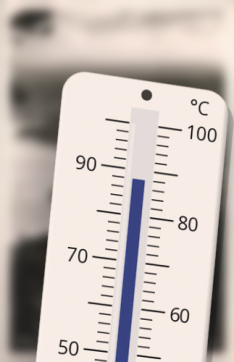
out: value=88 unit=°C
